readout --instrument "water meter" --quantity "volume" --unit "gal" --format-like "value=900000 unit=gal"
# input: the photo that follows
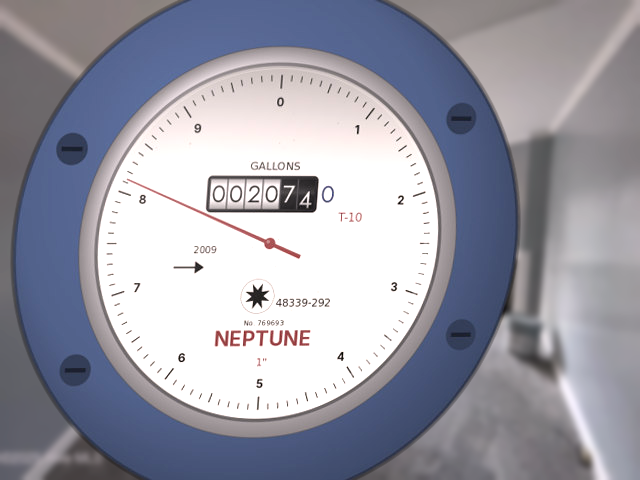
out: value=20738.1 unit=gal
